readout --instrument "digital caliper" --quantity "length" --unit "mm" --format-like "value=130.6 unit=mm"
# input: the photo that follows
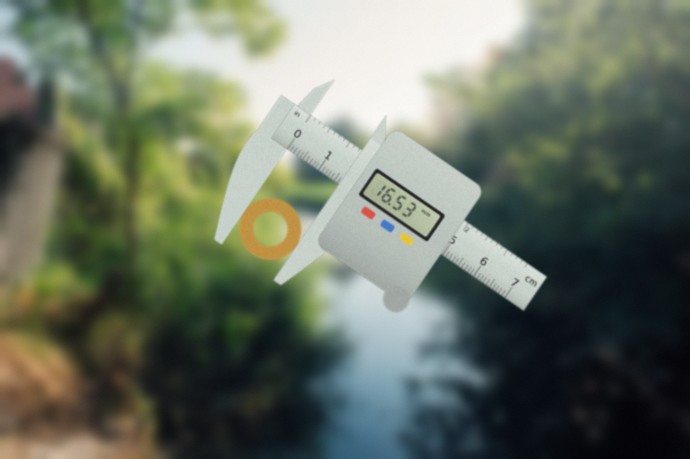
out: value=16.53 unit=mm
